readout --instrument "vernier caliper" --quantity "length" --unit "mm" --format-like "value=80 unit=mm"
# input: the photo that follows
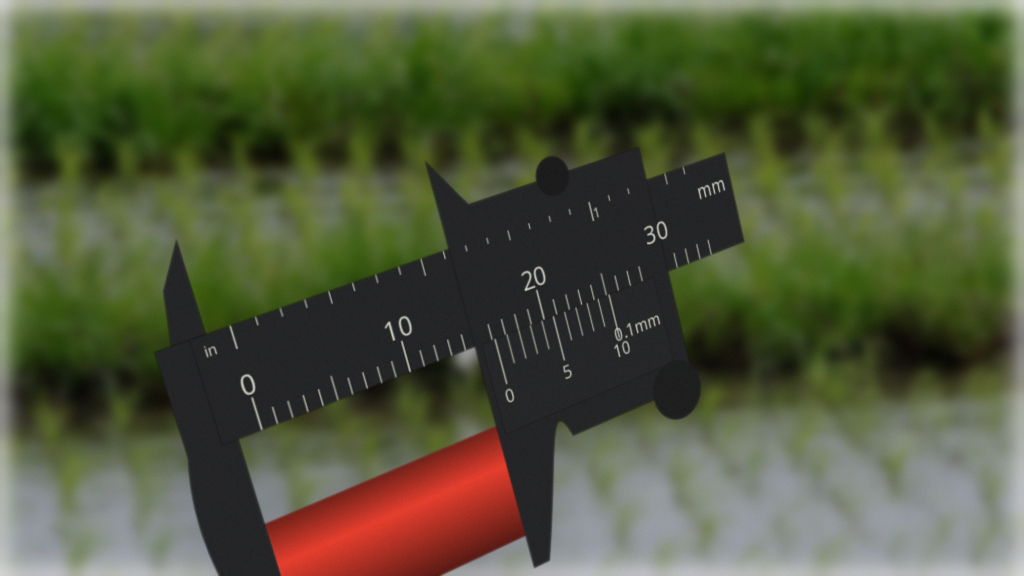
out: value=16.2 unit=mm
